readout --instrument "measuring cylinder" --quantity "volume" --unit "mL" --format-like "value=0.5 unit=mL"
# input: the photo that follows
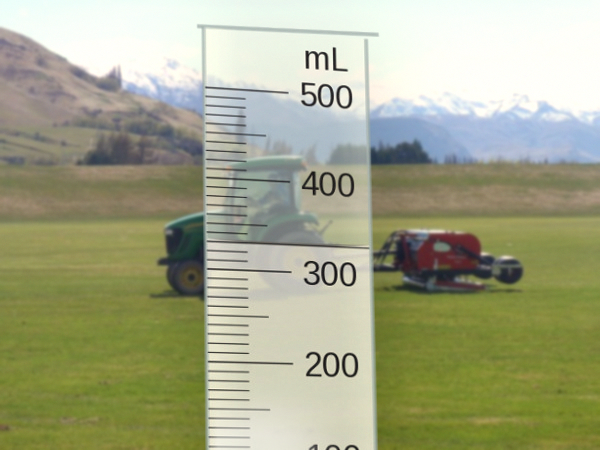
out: value=330 unit=mL
